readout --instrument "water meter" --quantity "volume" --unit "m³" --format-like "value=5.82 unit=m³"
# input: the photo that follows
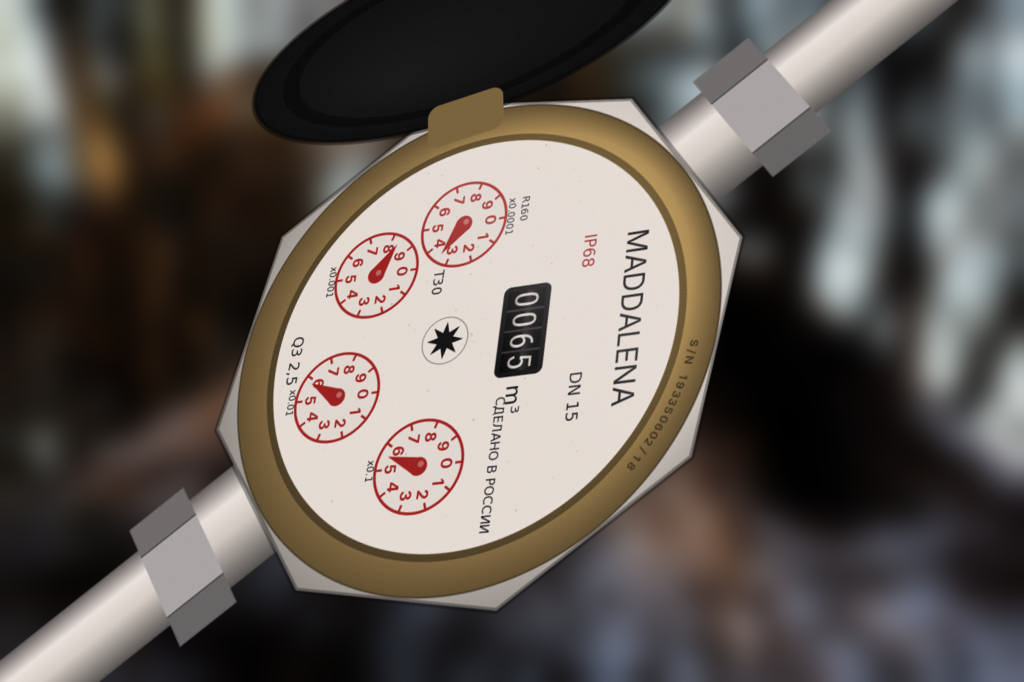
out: value=65.5583 unit=m³
